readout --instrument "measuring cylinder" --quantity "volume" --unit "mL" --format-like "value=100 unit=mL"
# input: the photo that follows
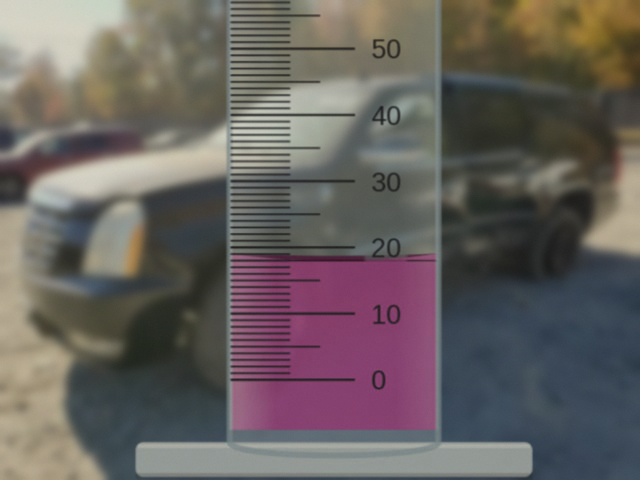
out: value=18 unit=mL
